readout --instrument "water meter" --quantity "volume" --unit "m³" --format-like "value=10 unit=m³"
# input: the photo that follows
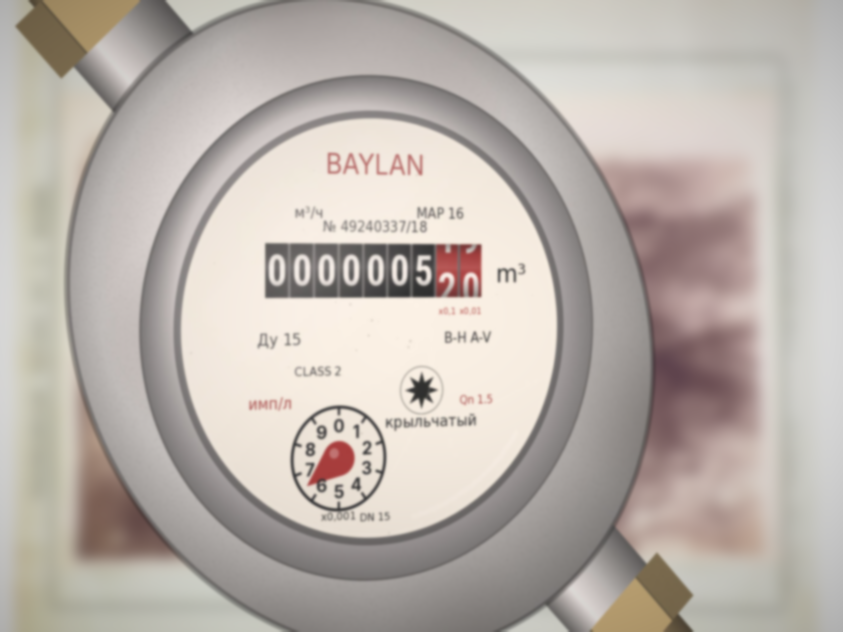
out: value=5.196 unit=m³
